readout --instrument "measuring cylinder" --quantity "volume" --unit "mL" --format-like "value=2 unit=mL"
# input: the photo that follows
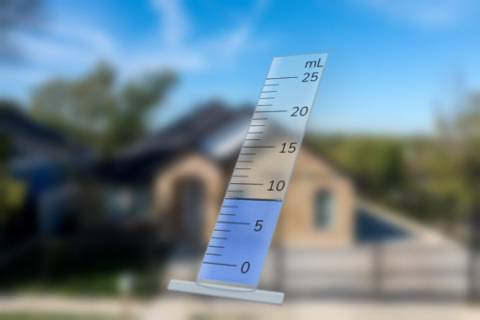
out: value=8 unit=mL
